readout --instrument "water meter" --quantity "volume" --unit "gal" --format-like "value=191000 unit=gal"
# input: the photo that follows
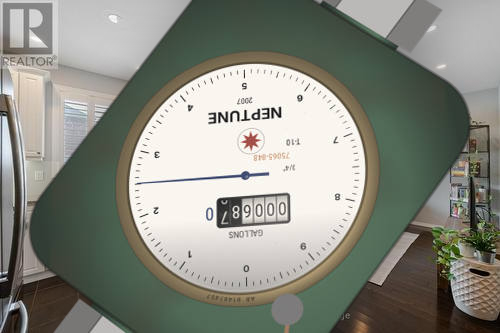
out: value=6872.5 unit=gal
